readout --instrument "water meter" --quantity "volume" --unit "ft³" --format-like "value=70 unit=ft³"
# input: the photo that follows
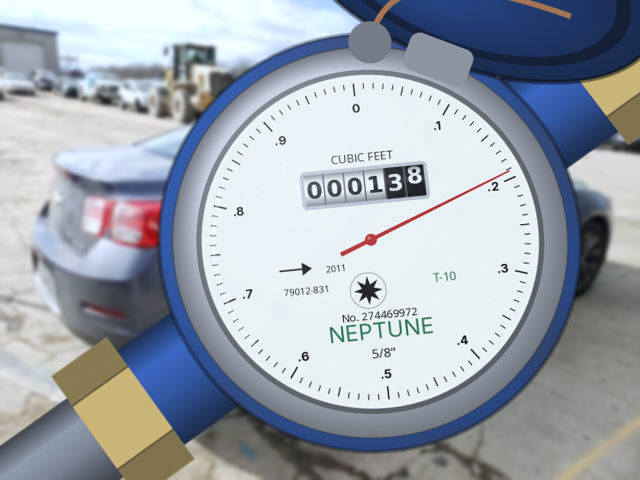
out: value=138.19 unit=ft³
